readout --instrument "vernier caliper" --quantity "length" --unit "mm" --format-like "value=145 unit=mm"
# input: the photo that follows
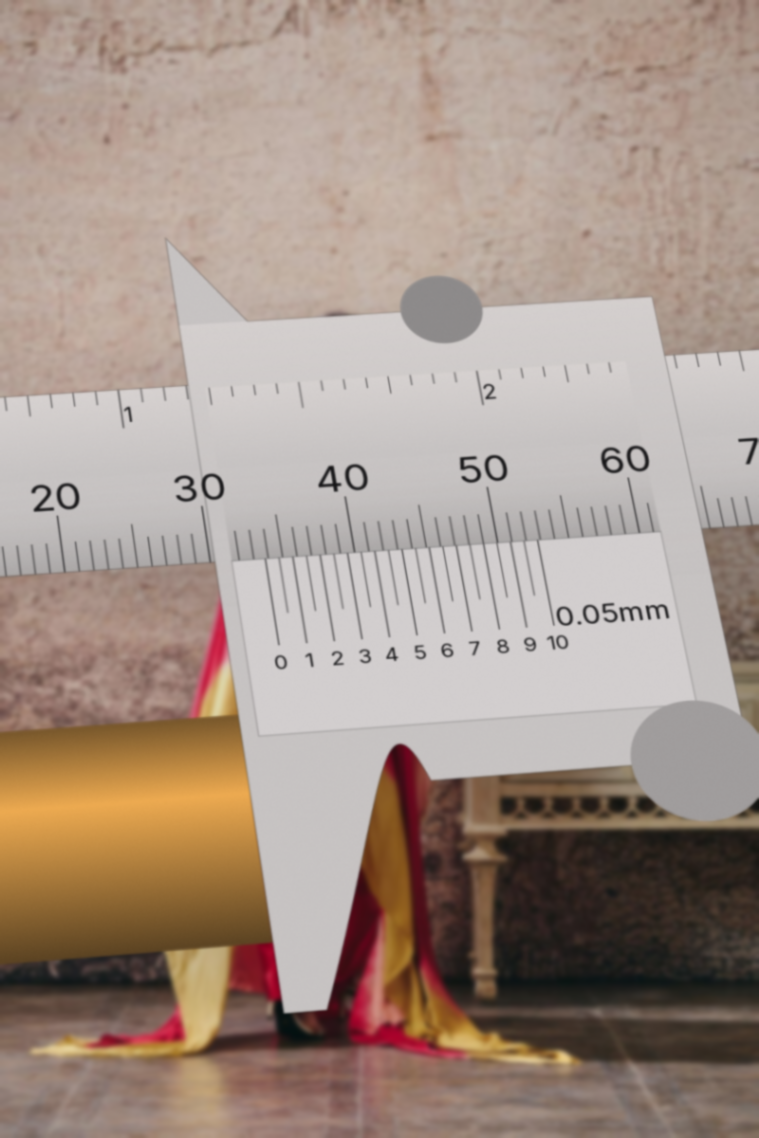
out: value=33.8 unit=mm
